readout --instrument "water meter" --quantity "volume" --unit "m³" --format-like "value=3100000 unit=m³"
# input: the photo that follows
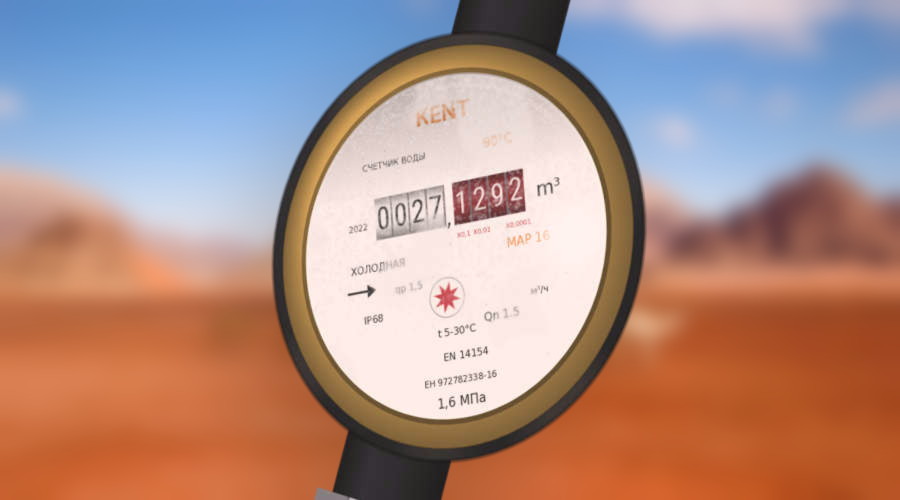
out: value=27.1292 unit=m³
